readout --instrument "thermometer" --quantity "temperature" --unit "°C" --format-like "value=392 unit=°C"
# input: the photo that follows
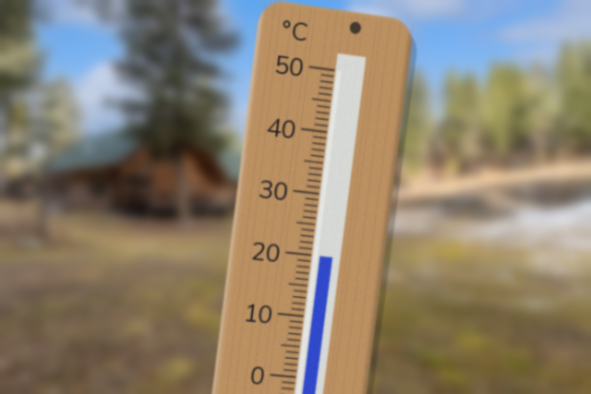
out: value=20 unit=°C
